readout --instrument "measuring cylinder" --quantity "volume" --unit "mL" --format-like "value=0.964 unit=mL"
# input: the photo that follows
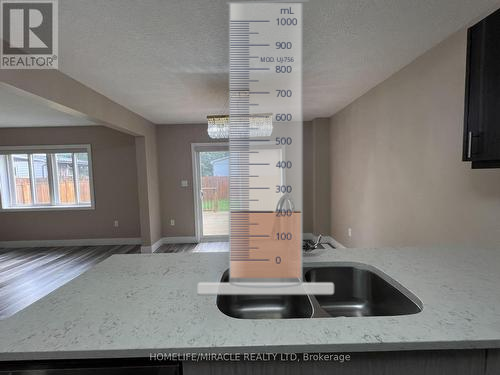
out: value=200 unit=mL
